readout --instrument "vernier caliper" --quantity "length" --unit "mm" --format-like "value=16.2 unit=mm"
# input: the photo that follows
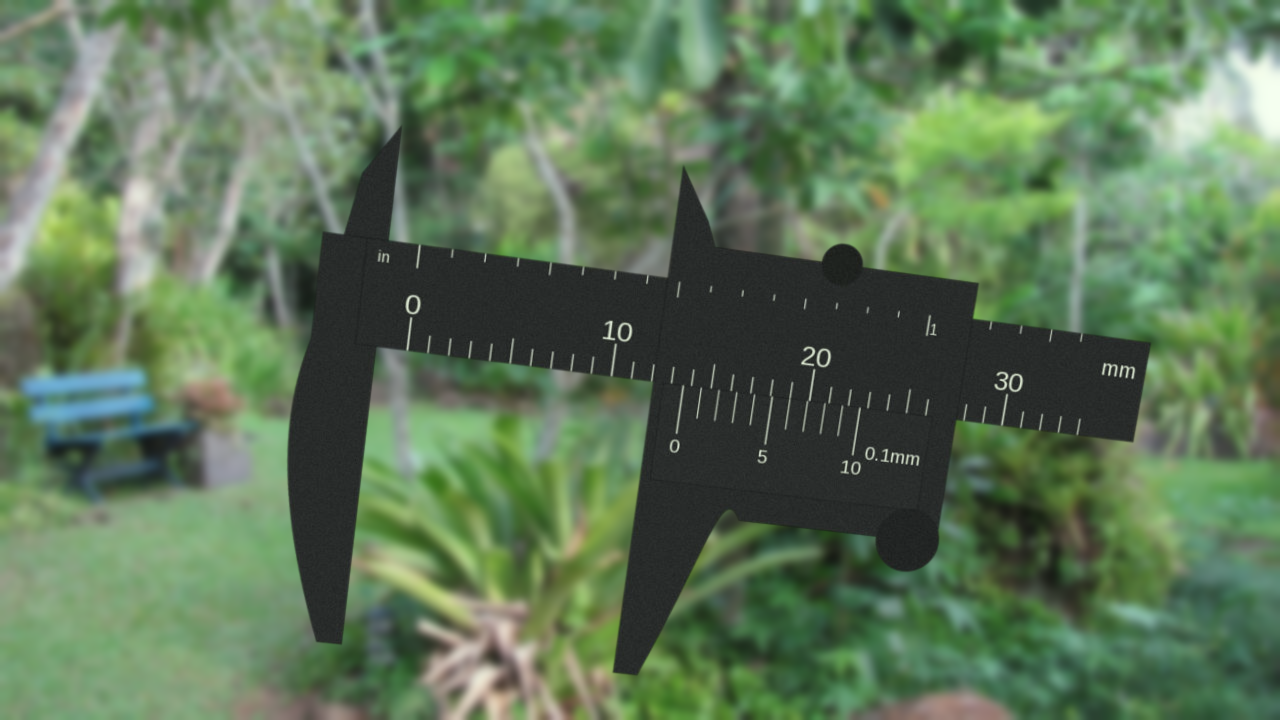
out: value=13.6 unit=mm
